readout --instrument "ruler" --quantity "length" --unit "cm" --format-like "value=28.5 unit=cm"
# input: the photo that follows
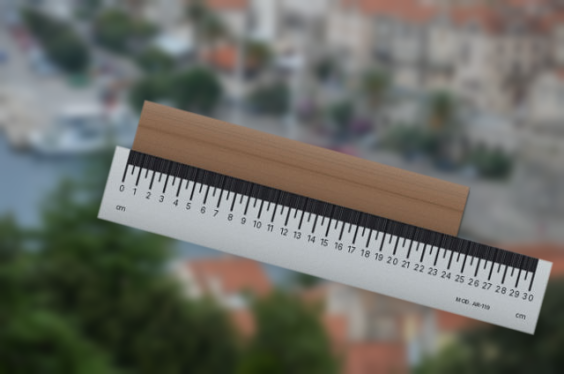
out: value=24 unit=cm
